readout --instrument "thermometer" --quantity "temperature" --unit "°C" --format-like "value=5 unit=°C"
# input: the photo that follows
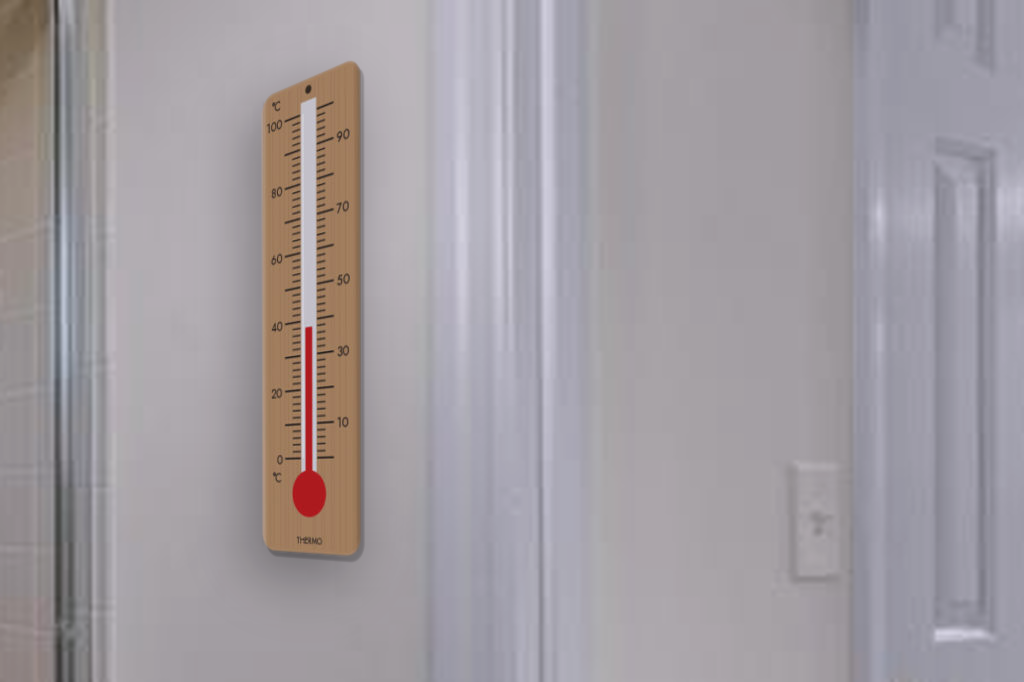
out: value=38 unit=°C
